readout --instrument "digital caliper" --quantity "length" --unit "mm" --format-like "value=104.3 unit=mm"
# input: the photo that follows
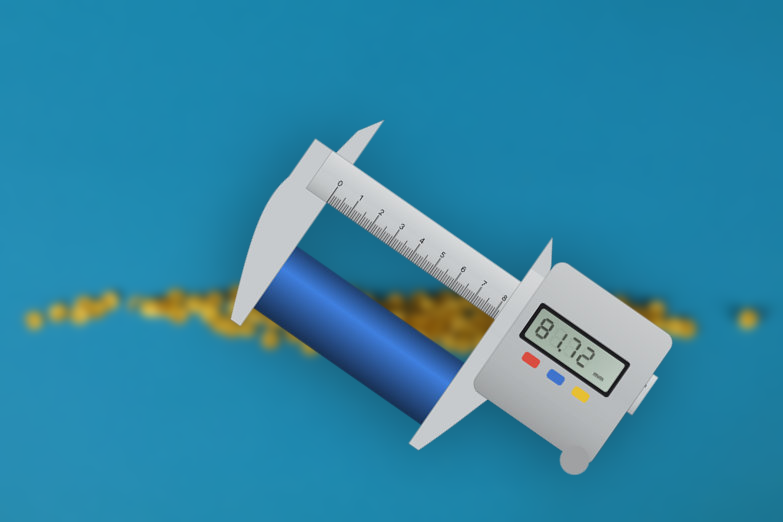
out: value=81.72 unit=mm
